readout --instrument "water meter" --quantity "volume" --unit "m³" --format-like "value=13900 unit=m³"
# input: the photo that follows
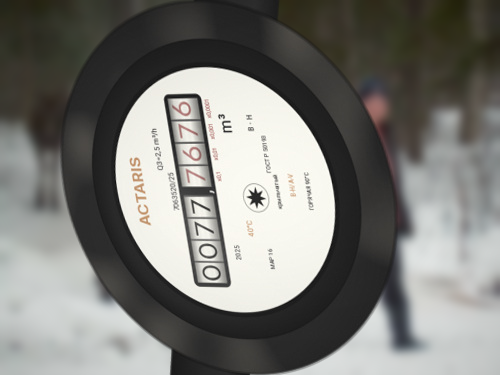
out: value=77.7676 unit=m³
